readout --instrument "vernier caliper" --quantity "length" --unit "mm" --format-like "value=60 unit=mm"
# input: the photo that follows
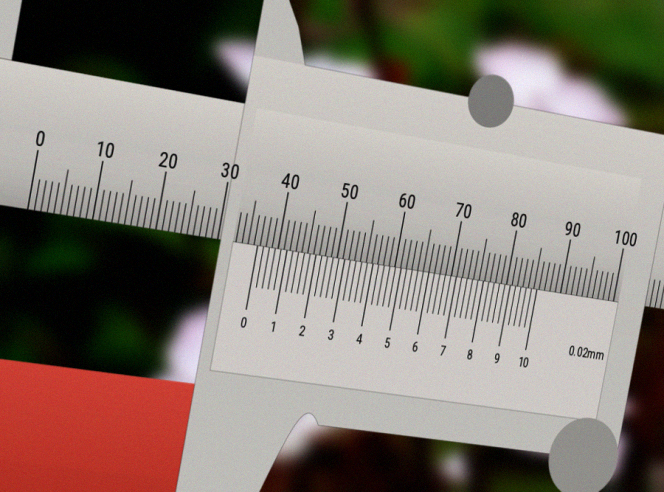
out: value=36.6 unit=mm
